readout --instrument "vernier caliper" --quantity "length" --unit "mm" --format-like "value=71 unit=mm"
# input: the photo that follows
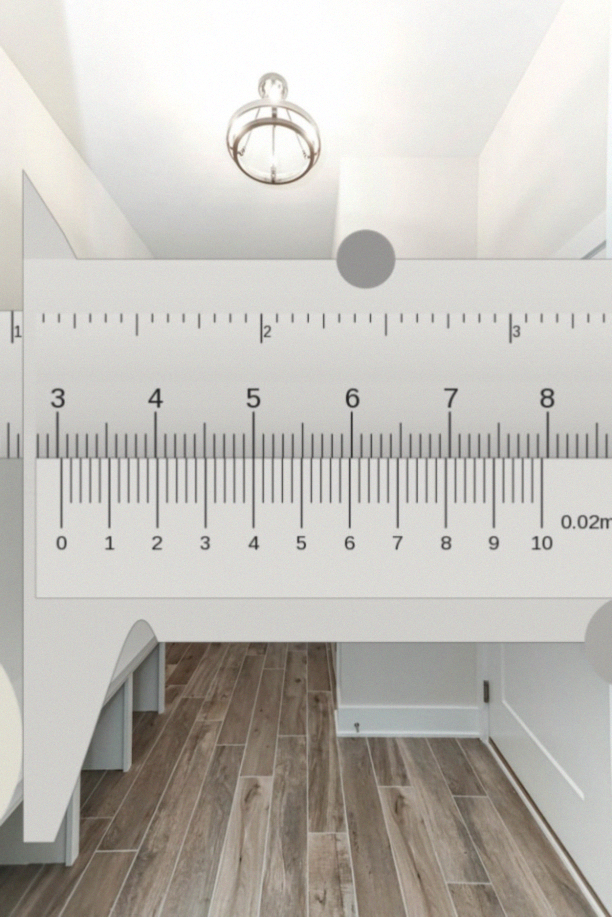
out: value=30.4 unit=mm
